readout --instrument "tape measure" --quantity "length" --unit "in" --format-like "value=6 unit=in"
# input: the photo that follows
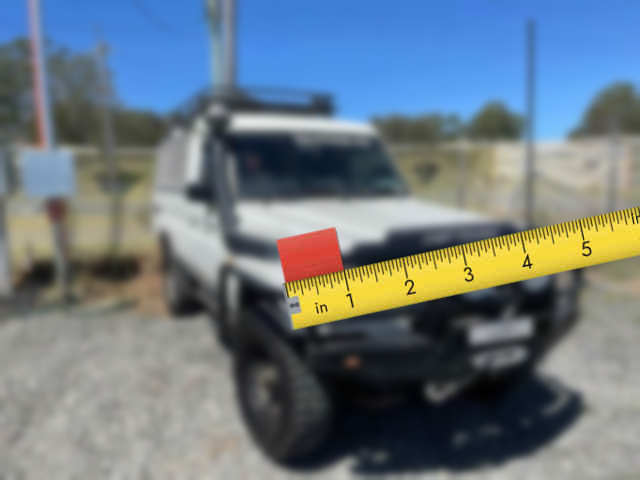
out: value=1 unit=in
